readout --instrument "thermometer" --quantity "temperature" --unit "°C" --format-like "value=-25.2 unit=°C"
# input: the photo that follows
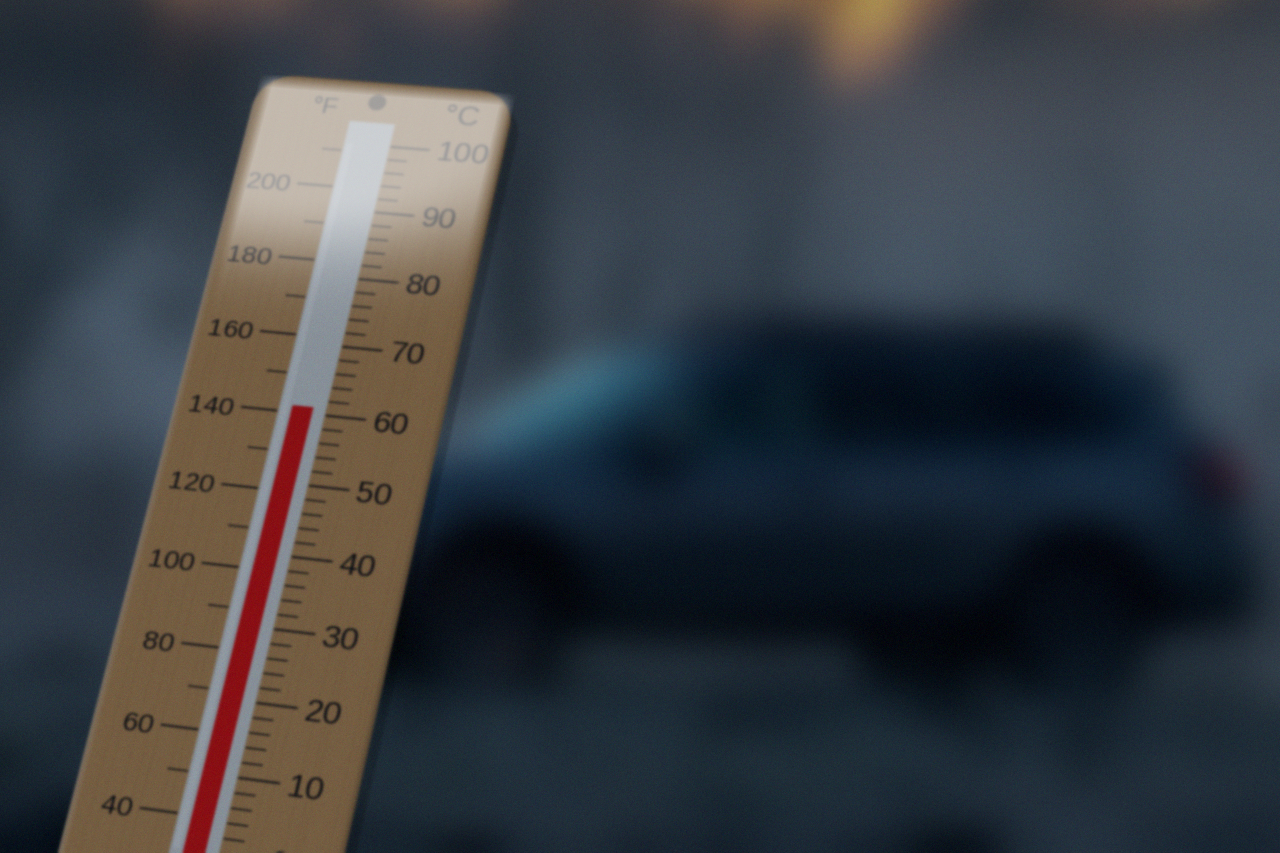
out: value=61 unit=°C
